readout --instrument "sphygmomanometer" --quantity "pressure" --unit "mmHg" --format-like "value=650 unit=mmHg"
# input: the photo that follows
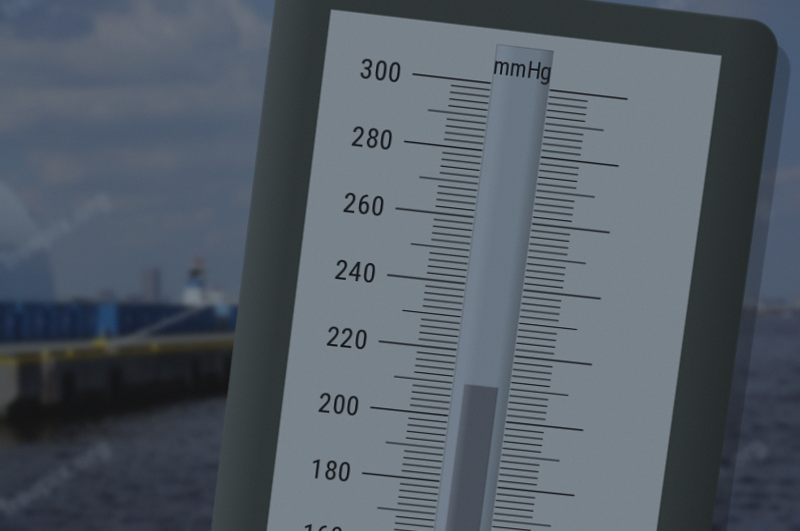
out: value=210 unit=mmHg
